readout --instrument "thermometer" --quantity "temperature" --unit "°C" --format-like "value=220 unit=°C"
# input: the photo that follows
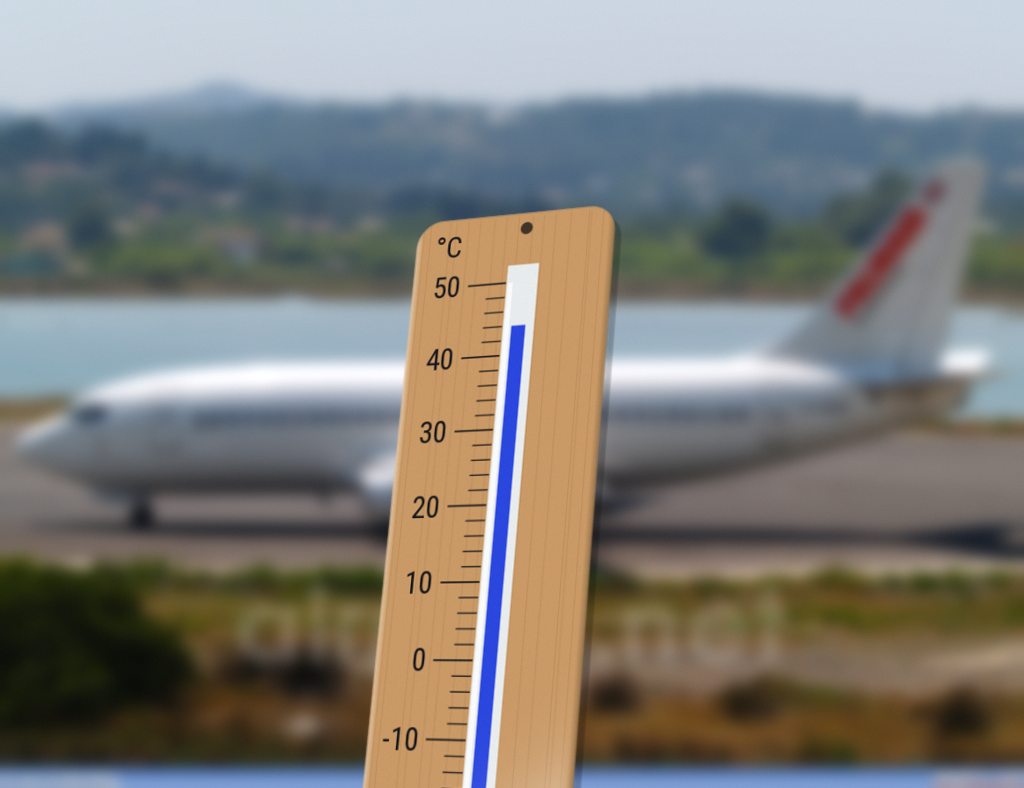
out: value=44 unit=°C
